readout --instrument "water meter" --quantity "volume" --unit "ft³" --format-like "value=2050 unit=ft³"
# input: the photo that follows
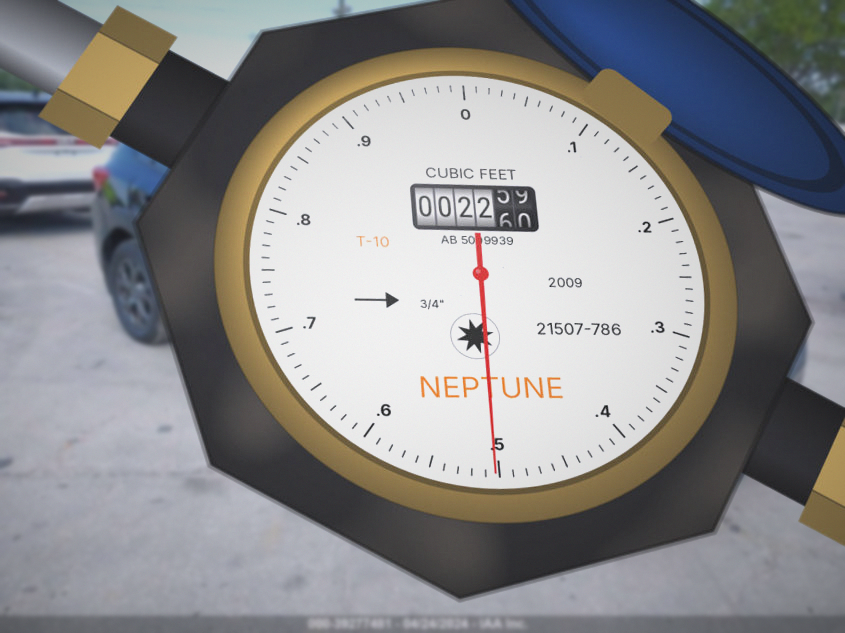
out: value=2259.50 unit=ft³
